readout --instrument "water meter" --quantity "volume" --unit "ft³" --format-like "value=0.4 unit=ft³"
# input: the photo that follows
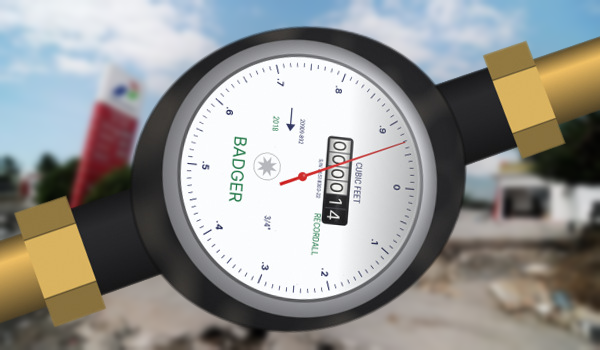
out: value=13.93 unit=ft³
